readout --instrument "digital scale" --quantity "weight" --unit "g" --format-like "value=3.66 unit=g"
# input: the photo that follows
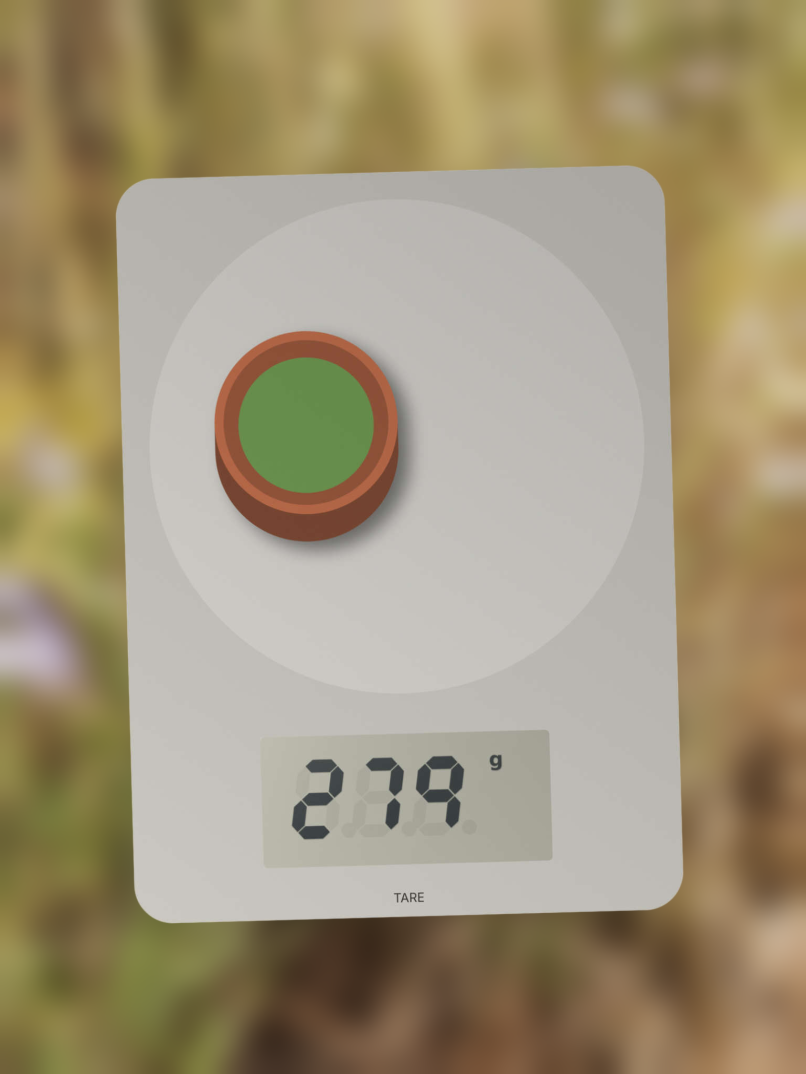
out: value=279 unit=g
